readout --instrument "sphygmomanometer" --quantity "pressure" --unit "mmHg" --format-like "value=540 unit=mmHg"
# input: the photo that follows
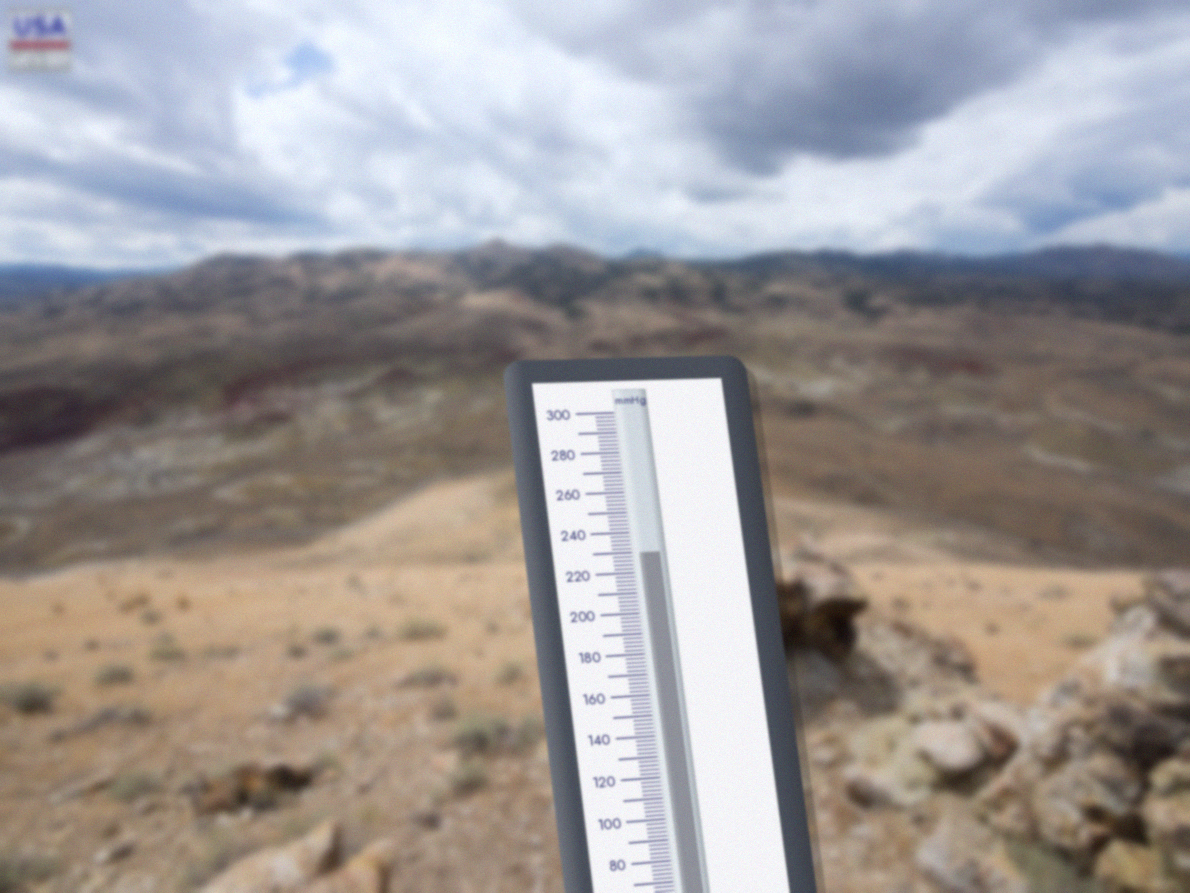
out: value=230 unit=mmHg
